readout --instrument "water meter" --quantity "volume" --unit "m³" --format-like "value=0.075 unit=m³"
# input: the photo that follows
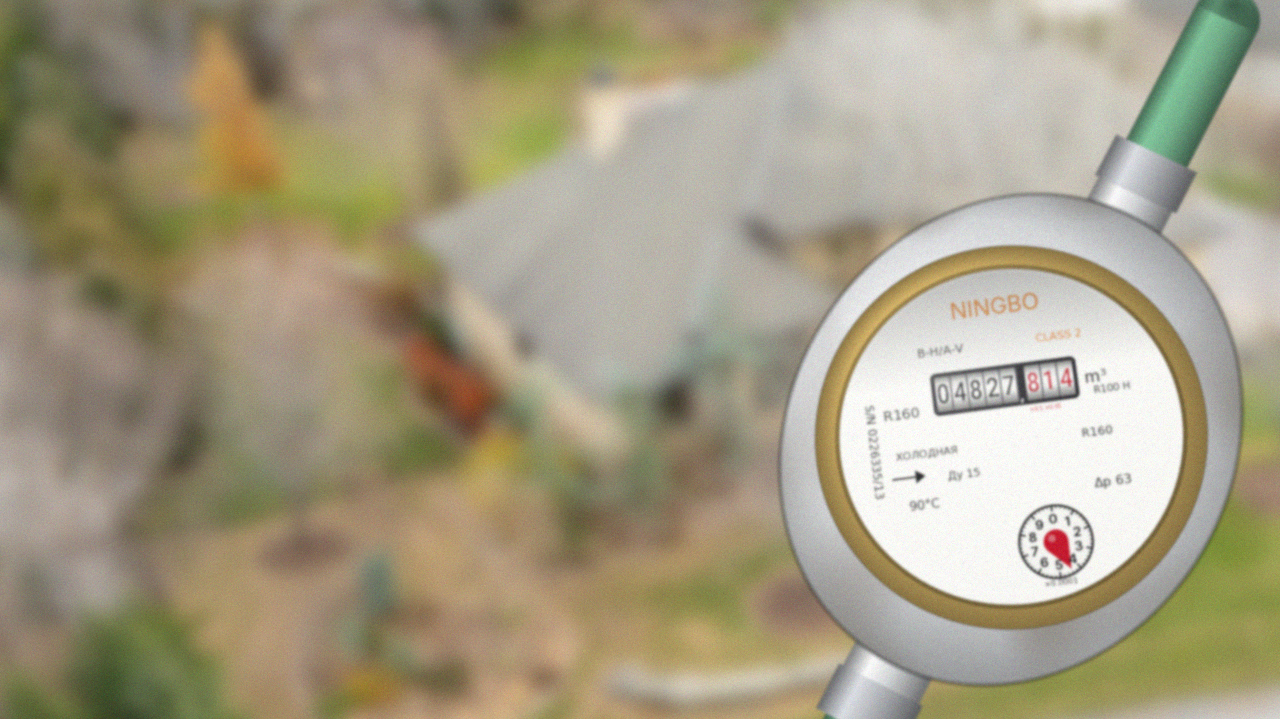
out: value=4827.8144 unit=m³
